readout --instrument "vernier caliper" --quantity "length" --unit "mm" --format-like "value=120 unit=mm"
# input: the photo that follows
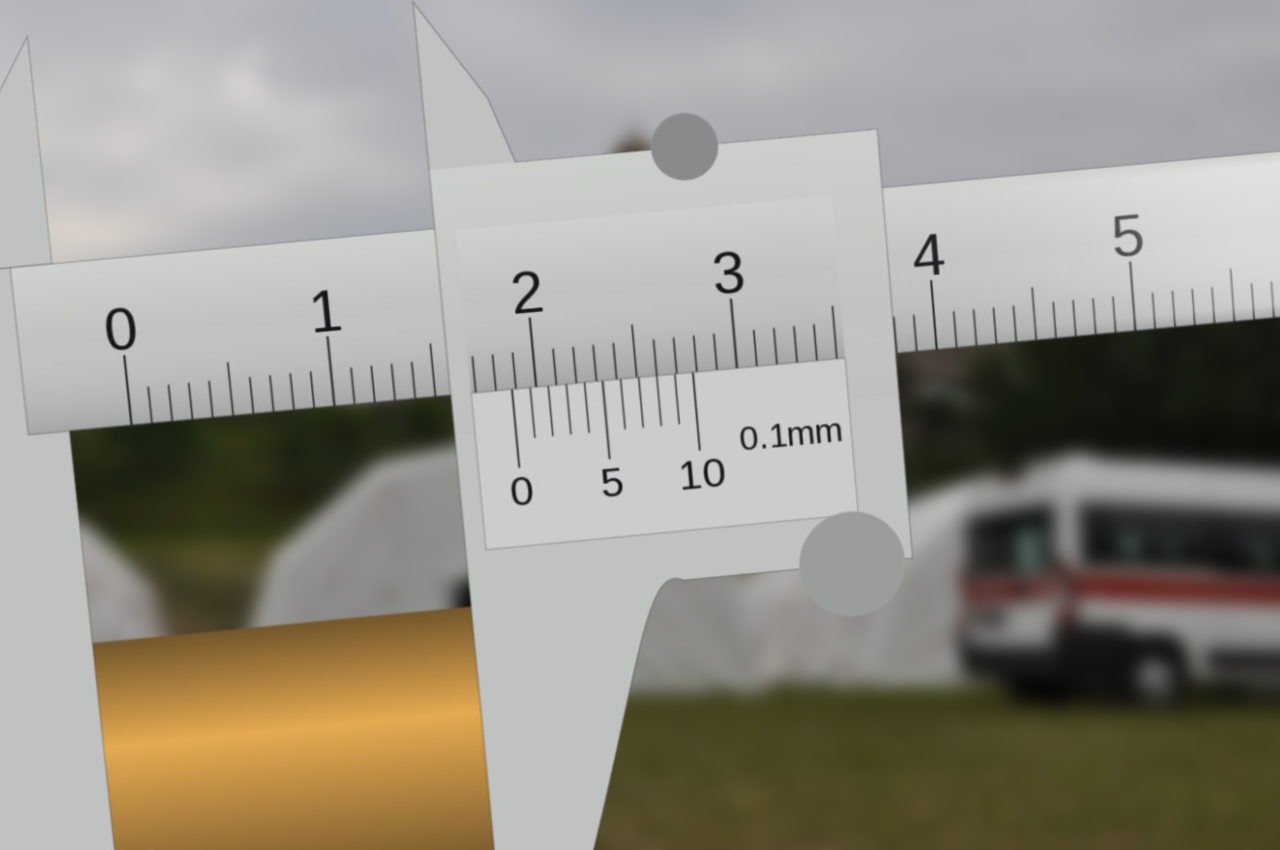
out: value=18.8 unit=mm
